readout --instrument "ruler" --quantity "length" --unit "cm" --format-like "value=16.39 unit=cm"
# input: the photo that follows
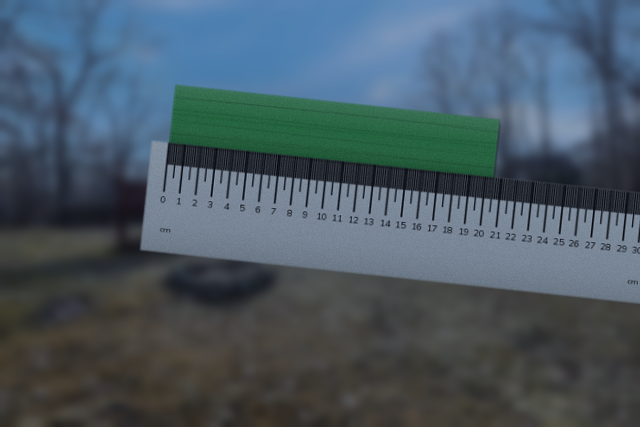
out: value=20.5 unit=cm
